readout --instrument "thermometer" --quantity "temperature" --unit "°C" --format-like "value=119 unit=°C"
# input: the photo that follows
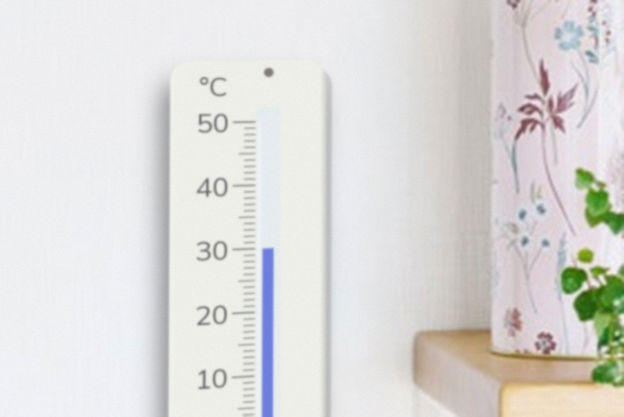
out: value=30 unit=°C
